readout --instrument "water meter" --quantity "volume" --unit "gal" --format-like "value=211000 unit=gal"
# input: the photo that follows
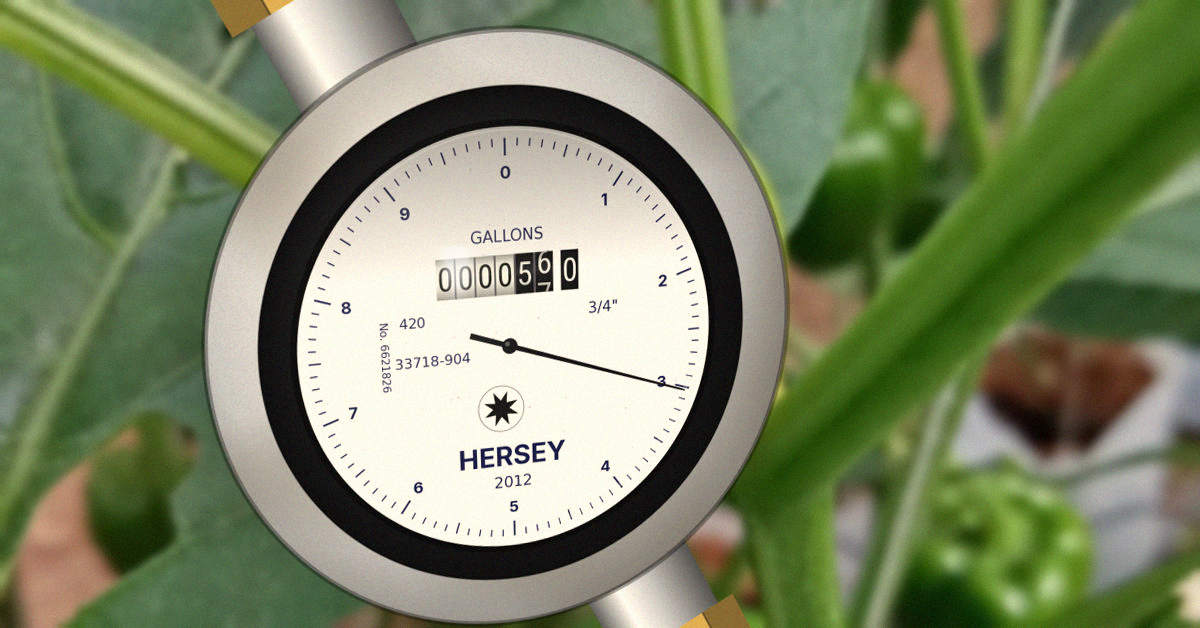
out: value=563.0 unit=gal
